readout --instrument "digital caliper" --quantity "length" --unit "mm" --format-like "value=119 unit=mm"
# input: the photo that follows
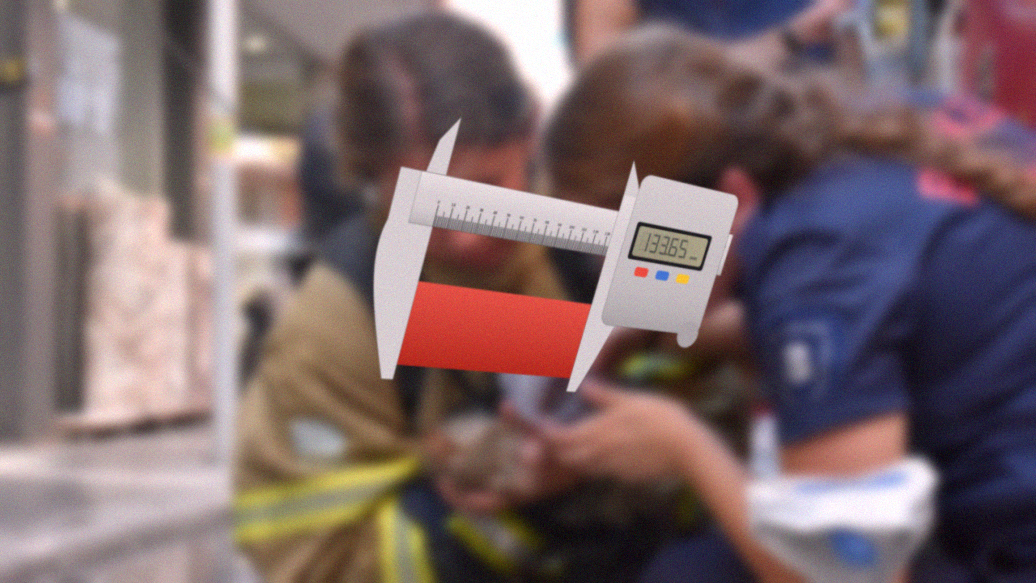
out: value=133.65 unit=mm
